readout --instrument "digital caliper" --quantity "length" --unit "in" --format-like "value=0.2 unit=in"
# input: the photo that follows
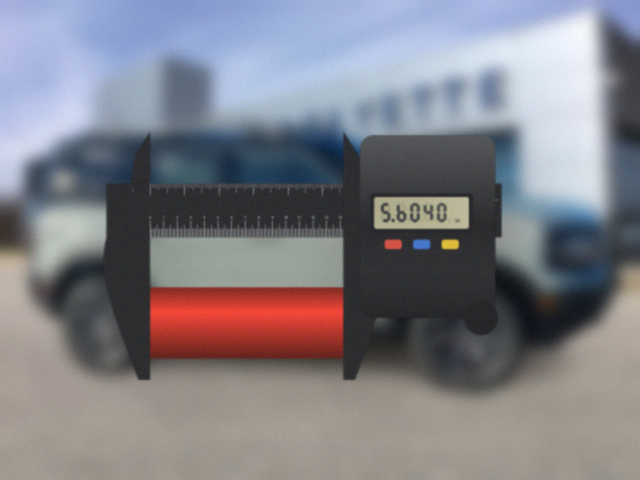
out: value=5.6040 unit=in
